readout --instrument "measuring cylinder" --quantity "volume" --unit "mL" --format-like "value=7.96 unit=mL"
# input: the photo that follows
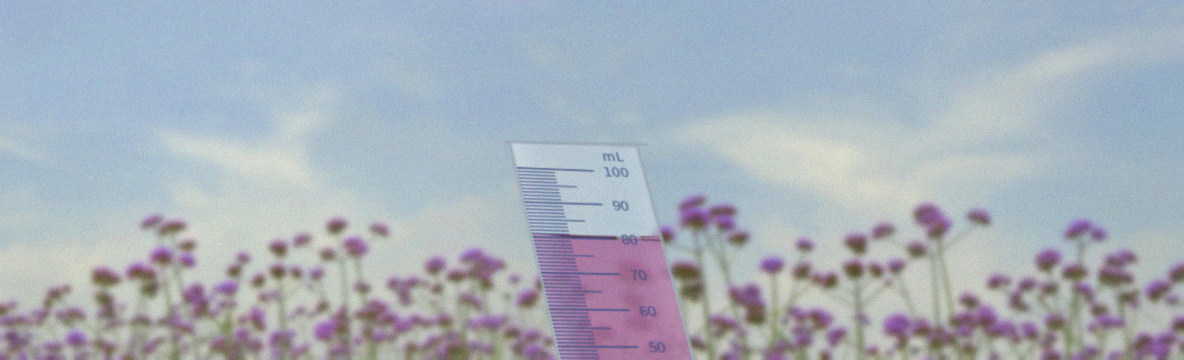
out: value=80 unit=mL
